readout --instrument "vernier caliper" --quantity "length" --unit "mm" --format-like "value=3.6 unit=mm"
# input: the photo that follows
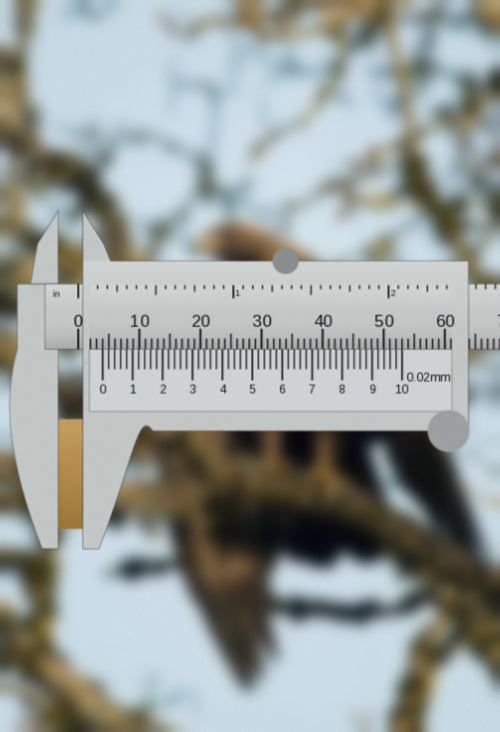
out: value=4.0 unit=mm
